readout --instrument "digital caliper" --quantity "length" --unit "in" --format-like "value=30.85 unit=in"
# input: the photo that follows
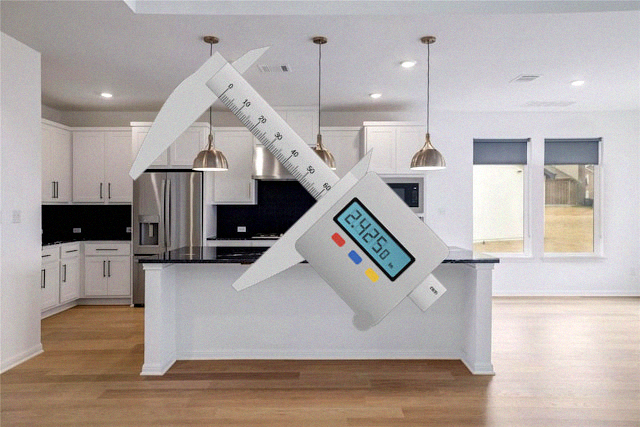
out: value=2.4250 unit=in
